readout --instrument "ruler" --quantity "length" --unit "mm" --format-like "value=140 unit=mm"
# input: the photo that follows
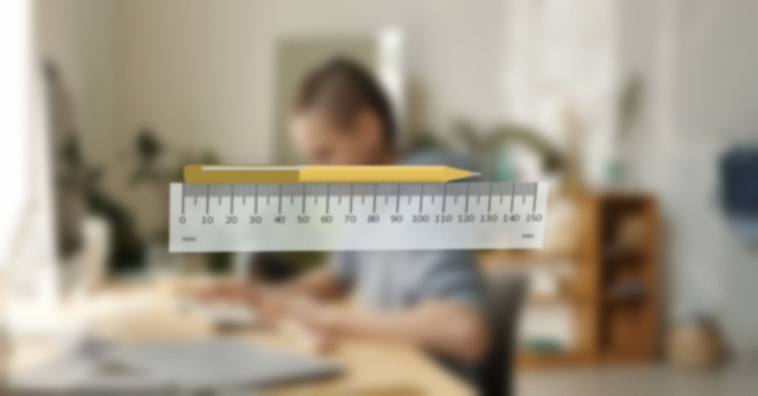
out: value=125 unit=mm
